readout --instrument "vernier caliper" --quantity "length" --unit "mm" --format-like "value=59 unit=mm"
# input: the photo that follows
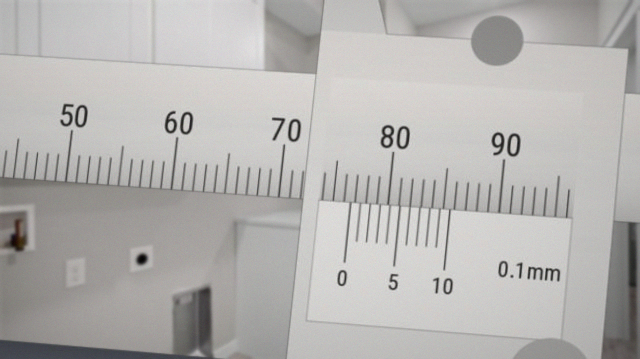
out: value=76.6 unit=mm
